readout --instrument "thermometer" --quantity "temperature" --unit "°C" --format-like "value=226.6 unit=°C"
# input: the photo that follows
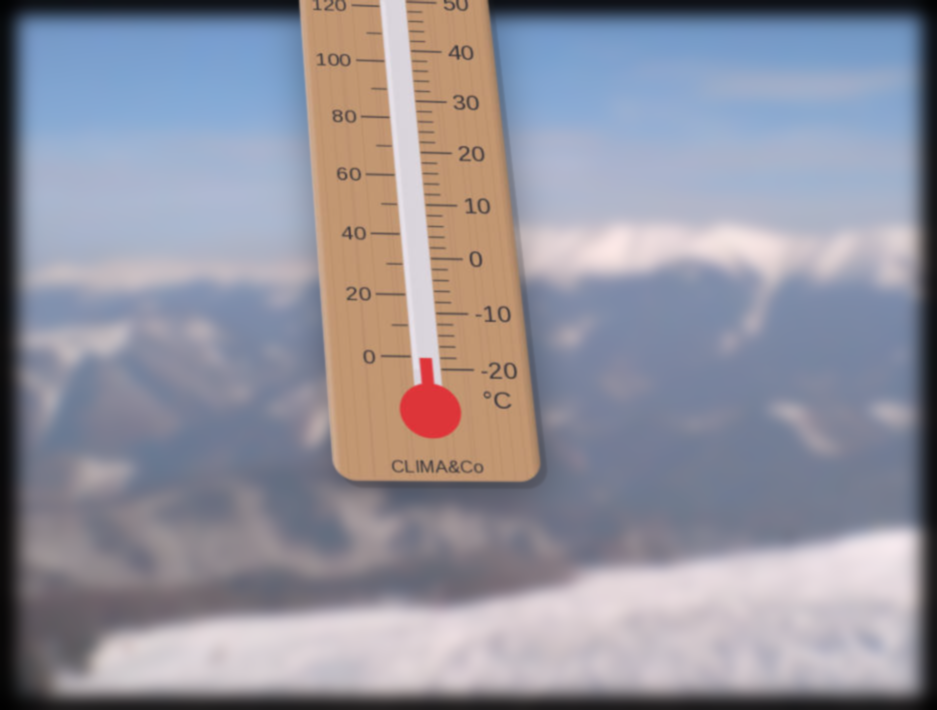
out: value=-18 unit=°C
